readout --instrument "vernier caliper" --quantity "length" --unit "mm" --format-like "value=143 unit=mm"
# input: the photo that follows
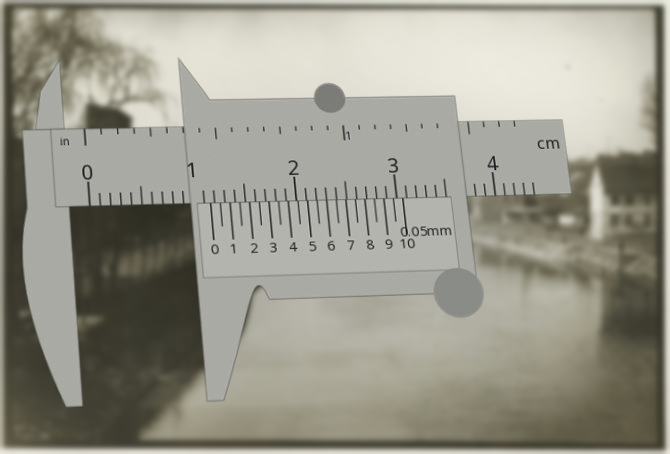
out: value=11.6 unit=mm
